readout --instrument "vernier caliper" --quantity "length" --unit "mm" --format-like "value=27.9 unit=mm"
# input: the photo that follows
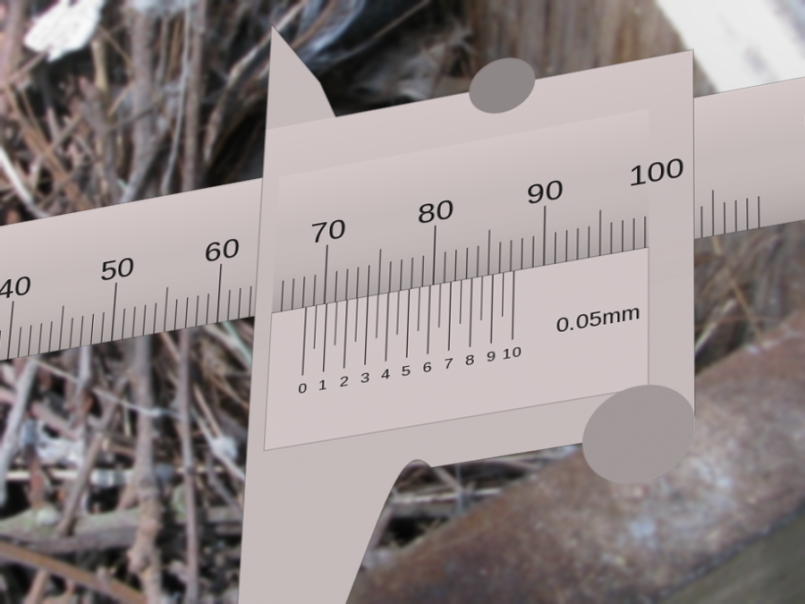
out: value=68.3 unit=mm
